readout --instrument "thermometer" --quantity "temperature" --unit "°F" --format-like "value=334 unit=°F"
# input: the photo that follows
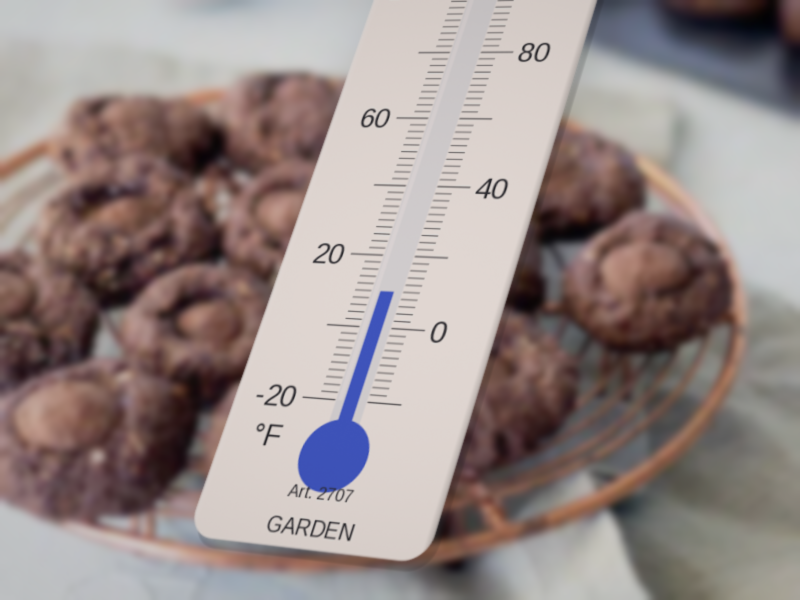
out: value=10 unit=°F
